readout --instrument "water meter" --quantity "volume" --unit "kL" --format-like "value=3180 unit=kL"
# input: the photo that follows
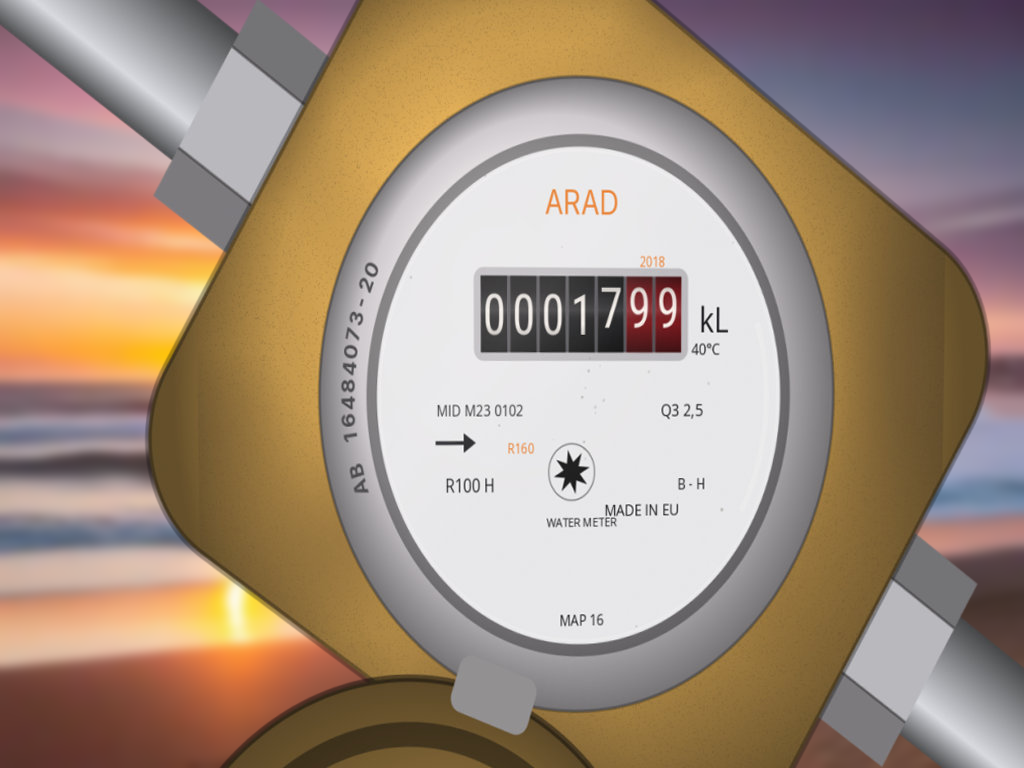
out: value=17.99 unit=kL
